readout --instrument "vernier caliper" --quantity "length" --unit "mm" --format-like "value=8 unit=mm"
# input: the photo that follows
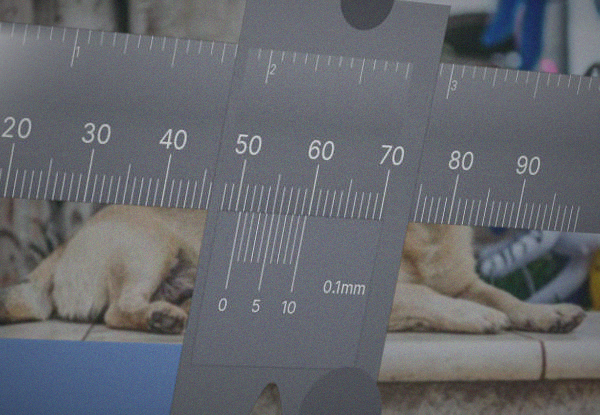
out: value=50.6 unit=mm
